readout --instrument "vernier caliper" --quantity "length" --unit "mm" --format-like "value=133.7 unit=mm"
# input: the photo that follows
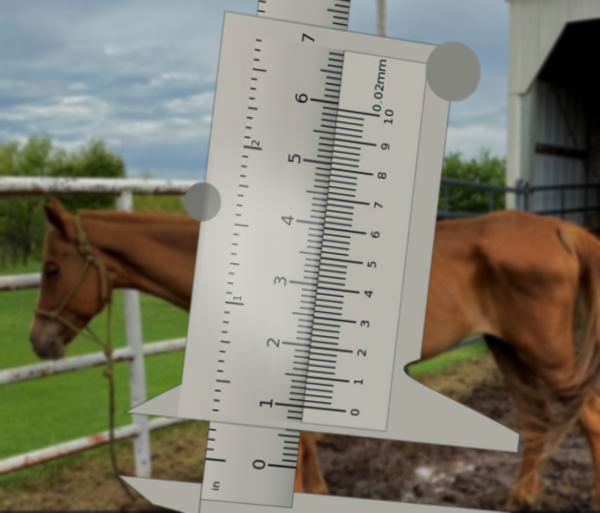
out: value=10.0 unit=mm
